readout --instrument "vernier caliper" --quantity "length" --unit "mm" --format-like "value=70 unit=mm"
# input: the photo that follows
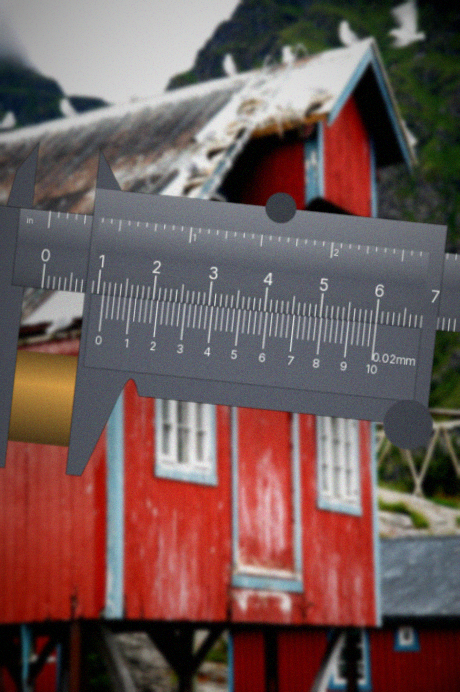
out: value=11.0 unit=mm
